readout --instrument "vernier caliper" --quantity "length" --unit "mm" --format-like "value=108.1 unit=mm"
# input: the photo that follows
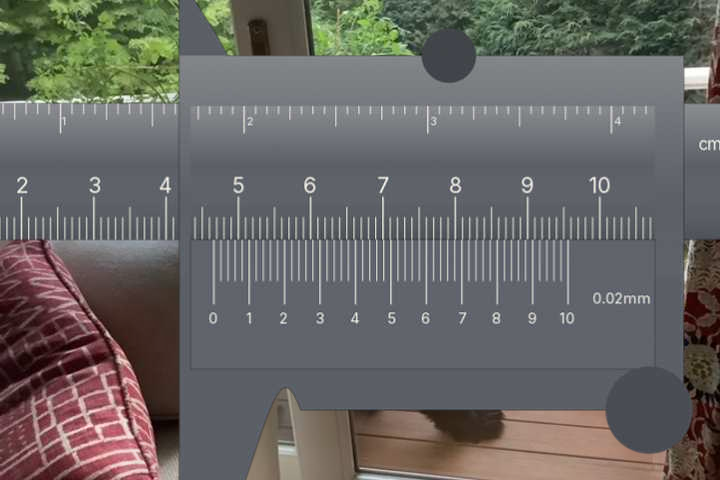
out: value=46.6 unit=mm
